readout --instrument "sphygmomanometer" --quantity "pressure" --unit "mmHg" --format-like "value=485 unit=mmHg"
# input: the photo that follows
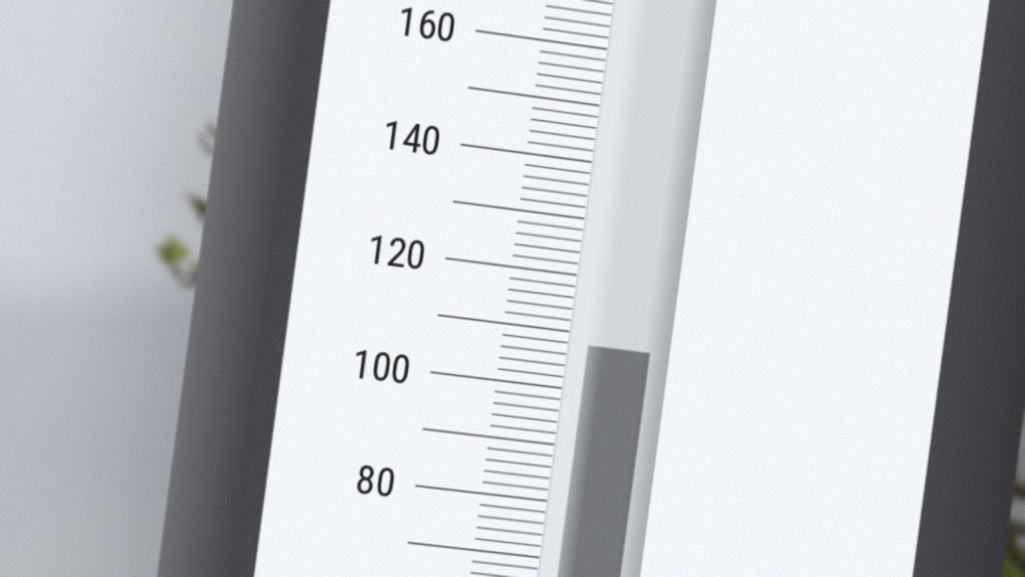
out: value=108 unit=mmHg
